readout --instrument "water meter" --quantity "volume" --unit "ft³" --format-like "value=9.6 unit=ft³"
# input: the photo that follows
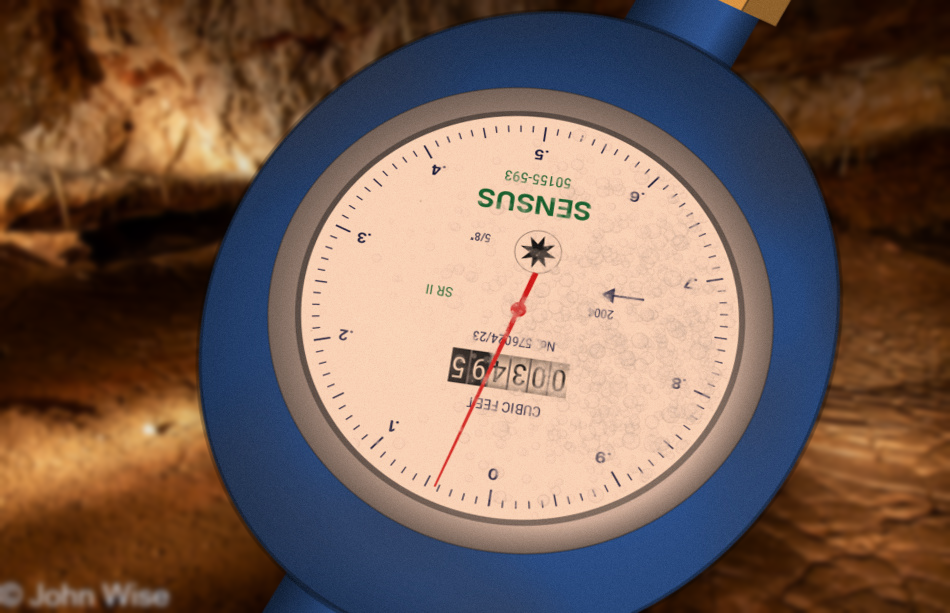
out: value=3495.04 unit=ft³
